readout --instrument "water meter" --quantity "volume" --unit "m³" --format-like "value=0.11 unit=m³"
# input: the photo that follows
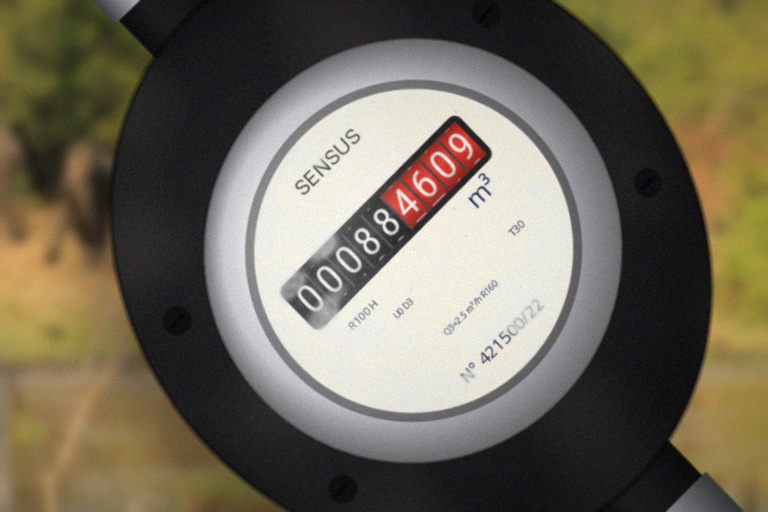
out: value=88.4609 unit=m³
